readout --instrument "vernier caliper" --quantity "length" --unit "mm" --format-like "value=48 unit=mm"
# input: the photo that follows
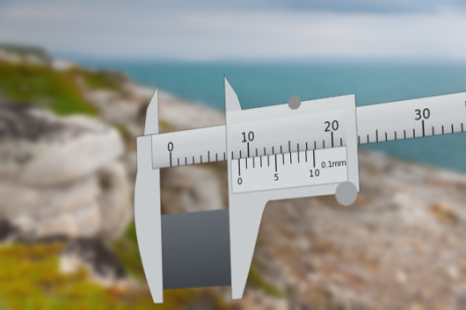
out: value=8.8 unit=mm
